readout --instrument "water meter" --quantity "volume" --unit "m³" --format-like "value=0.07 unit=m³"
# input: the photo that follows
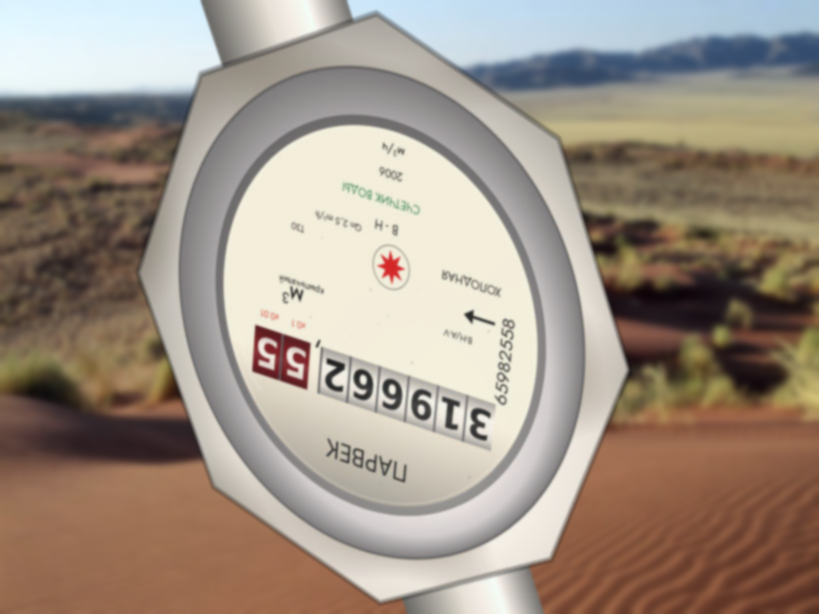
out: value=319662.55 unit=m³
